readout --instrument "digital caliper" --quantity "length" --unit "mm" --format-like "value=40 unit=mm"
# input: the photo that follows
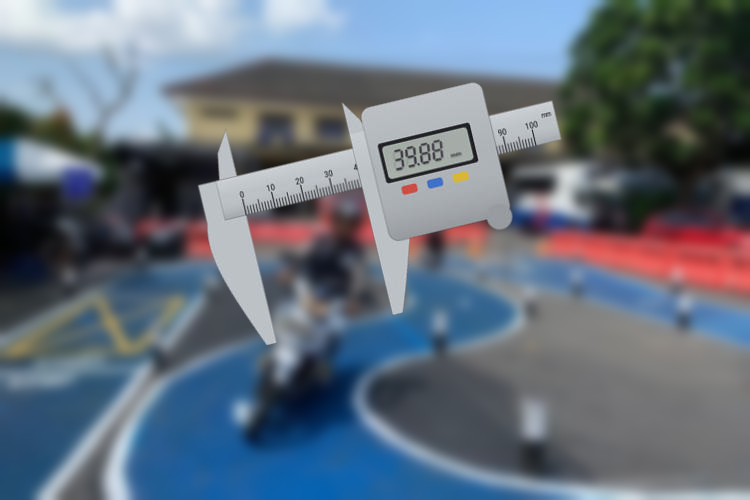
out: value=39.88 unit=mm
